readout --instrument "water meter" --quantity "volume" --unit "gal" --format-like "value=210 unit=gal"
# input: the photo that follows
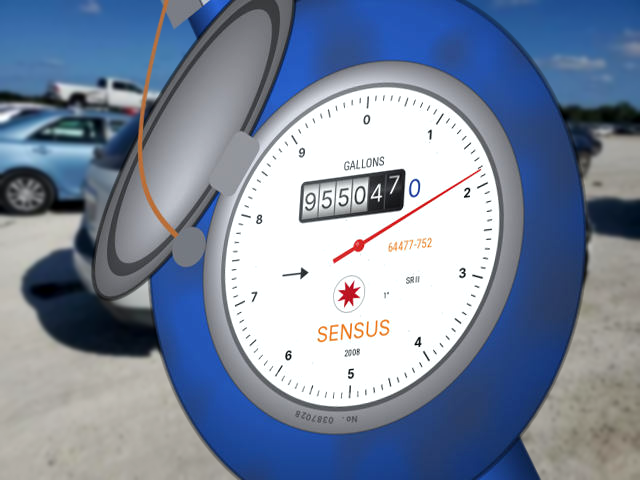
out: value=9550471.8 unit=gal
